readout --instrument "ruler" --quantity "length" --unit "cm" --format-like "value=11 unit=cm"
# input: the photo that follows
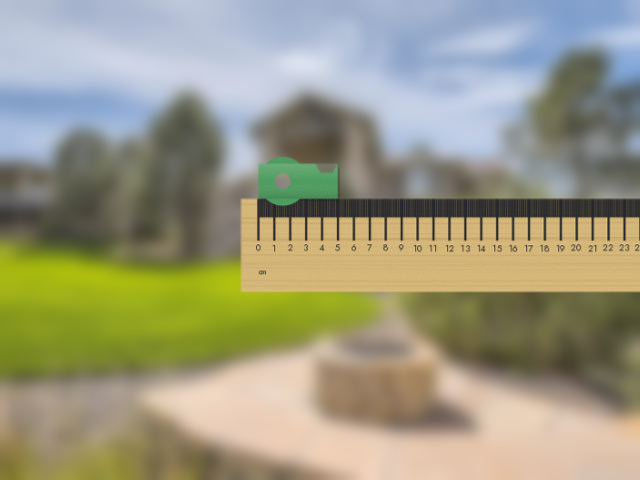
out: value=5 unit=cm
